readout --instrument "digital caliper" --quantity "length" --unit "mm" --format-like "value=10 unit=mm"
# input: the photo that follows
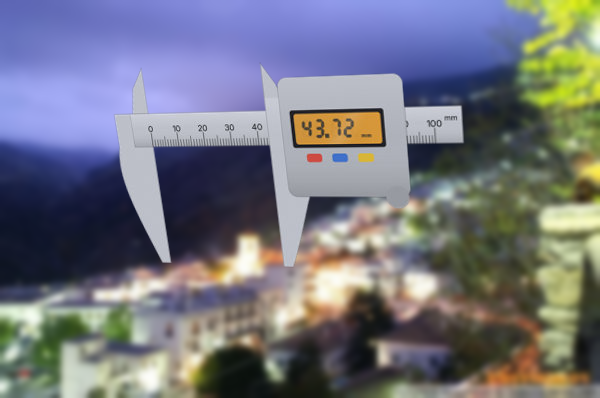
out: value=43.72 unit=mm
